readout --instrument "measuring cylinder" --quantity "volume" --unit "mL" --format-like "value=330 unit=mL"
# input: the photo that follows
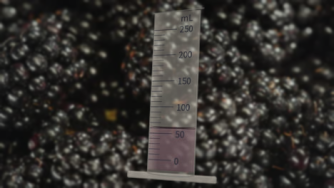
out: value=60 unit=mL
